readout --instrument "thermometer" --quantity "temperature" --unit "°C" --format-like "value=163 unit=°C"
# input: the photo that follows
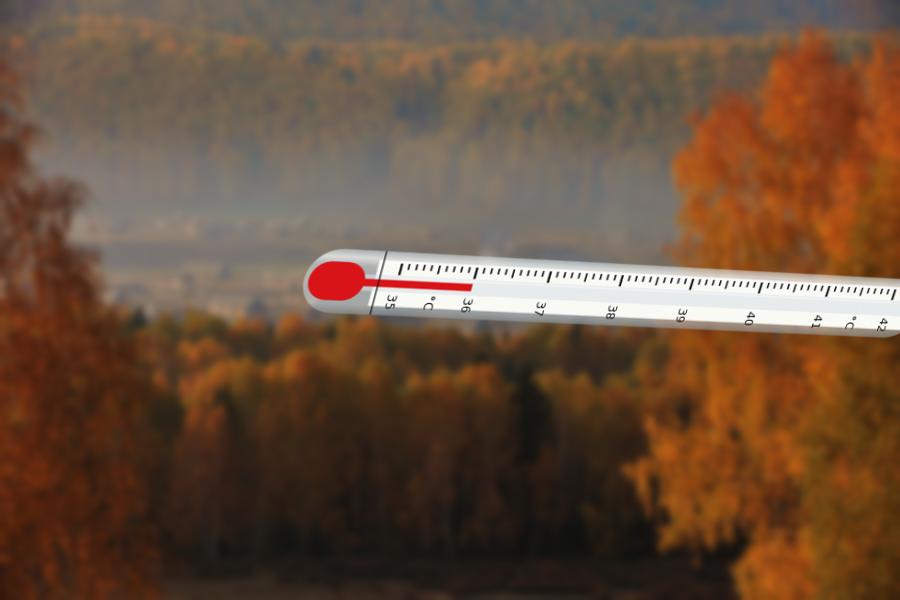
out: value=36 unit=°C
